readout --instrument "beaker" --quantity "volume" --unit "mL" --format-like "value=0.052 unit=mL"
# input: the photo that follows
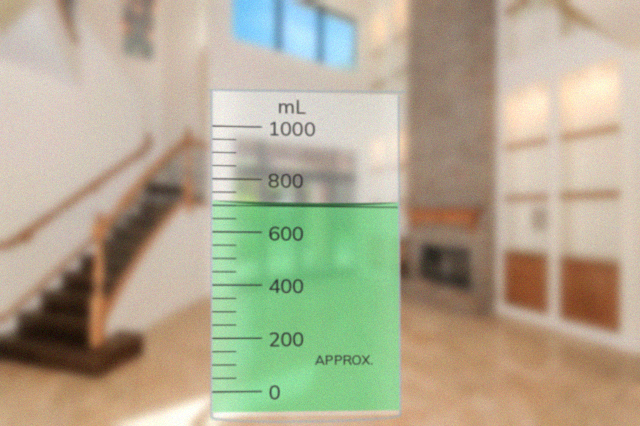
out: value=700 unit=mL
